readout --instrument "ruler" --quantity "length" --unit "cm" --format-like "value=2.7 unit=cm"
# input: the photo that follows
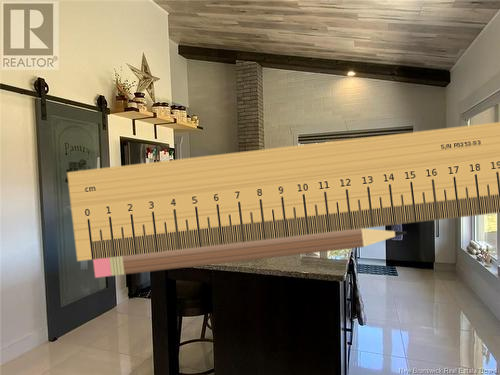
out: value=14.5 unit=cm
